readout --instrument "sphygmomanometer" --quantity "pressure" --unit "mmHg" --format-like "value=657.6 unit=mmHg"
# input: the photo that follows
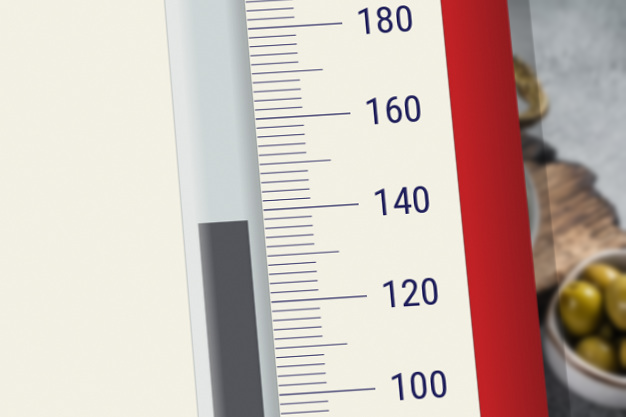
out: value=138 unit=mmHg
